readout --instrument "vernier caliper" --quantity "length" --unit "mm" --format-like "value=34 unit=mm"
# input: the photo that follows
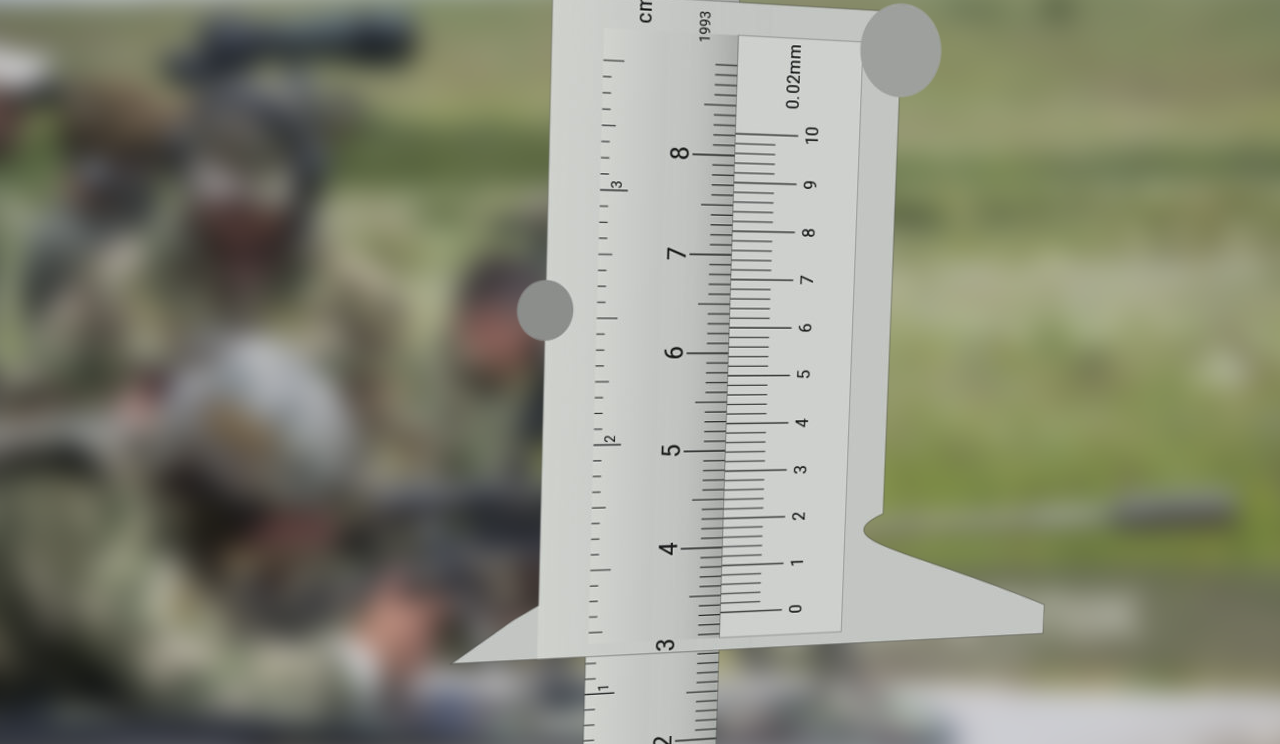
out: value=33.2 unit=mm
